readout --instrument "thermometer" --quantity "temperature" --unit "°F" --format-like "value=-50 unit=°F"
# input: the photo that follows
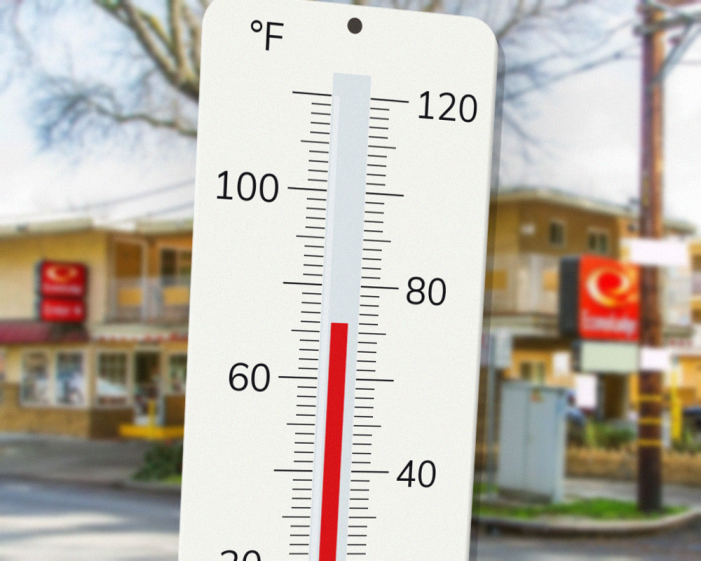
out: value=72 unit=°F
